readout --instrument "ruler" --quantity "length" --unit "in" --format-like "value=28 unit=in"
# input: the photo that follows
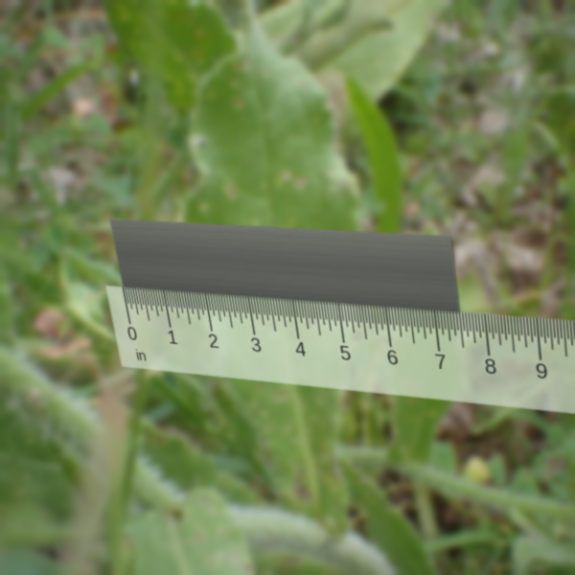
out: value=7.5 unit=in
